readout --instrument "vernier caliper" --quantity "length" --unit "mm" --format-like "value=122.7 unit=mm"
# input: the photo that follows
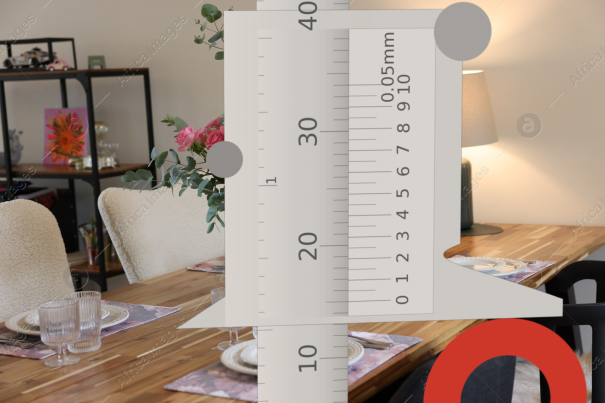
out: value=15.0 unit=mm
